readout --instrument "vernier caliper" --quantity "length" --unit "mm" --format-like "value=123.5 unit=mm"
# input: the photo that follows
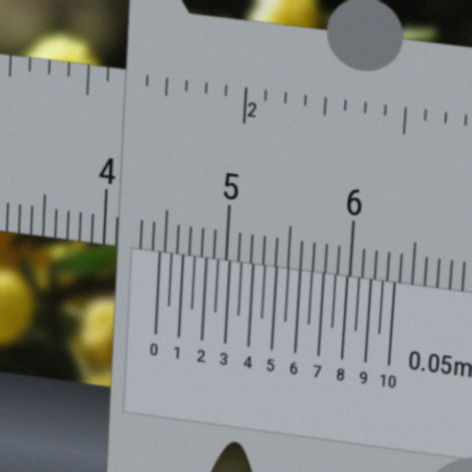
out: value=44.6 unit=mm
